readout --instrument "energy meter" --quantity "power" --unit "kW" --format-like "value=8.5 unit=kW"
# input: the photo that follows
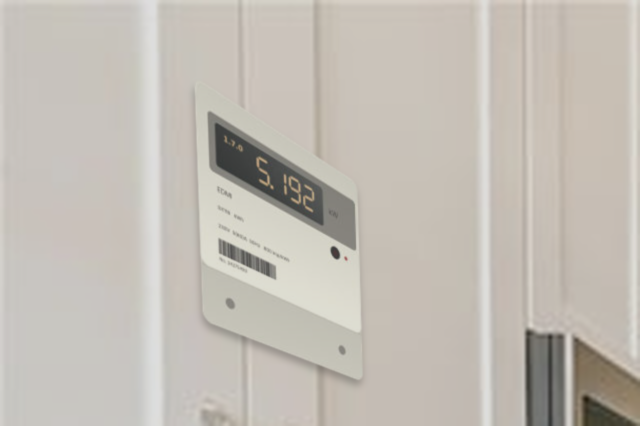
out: value=5.192 unit=kW
